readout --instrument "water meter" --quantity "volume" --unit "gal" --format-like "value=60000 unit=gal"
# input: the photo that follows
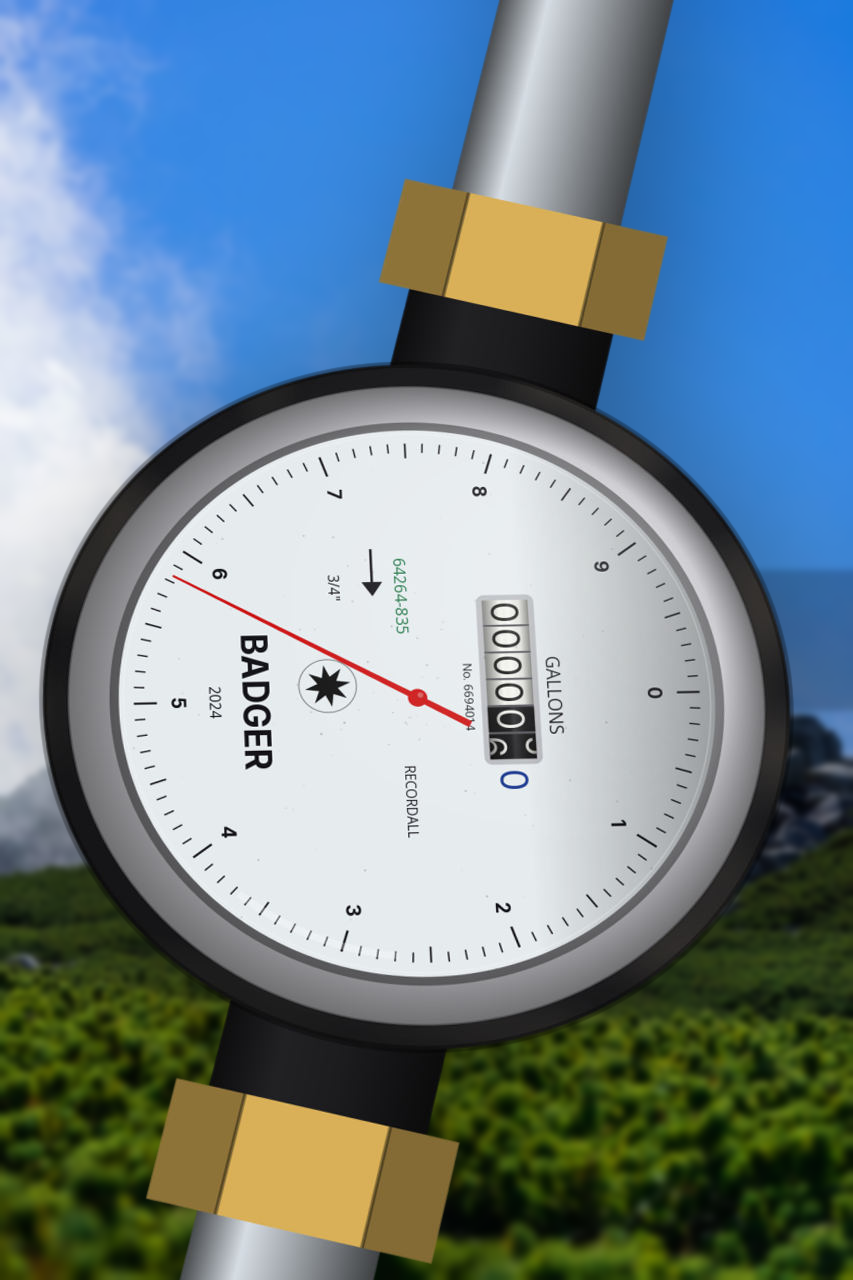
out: value=55.8 unit=gal
